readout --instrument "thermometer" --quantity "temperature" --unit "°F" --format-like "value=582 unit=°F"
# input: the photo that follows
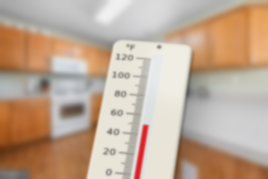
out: value=50 unit=°F
